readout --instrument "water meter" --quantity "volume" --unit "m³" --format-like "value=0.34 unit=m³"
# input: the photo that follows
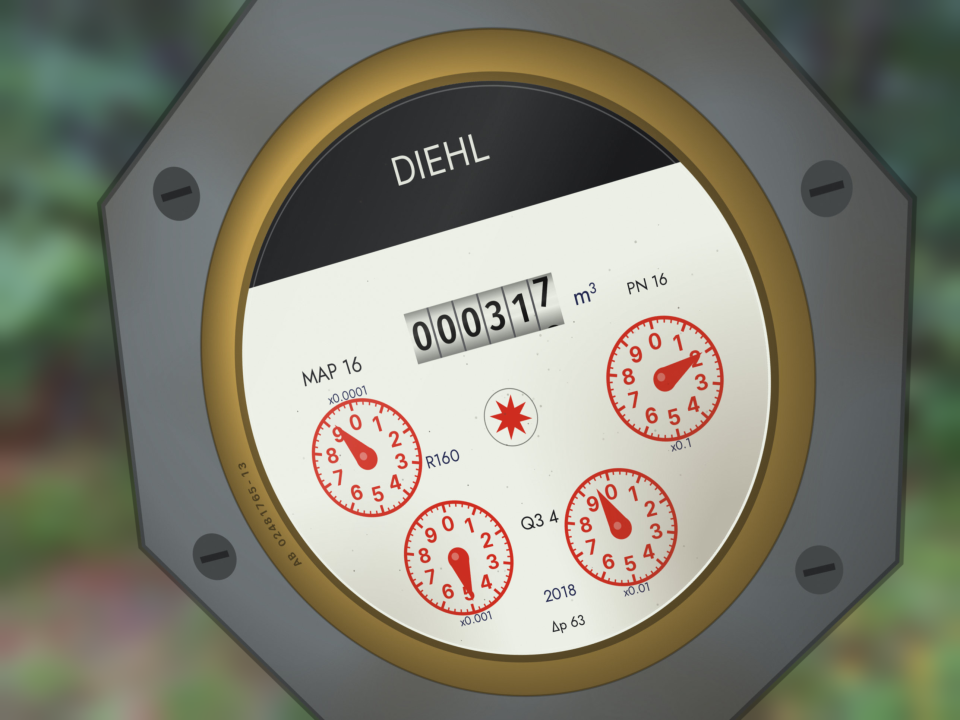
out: value=317.1949 unit=m³
